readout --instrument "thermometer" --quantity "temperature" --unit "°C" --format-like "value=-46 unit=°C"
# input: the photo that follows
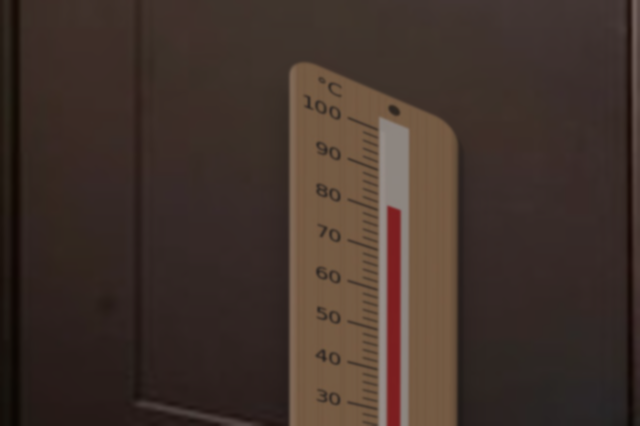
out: value=82 unit=°C
